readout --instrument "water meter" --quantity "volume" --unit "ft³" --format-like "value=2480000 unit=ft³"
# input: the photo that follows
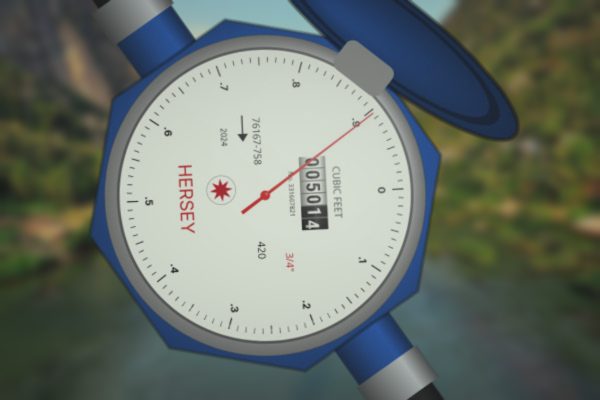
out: value=5013.90 unit=ft³
